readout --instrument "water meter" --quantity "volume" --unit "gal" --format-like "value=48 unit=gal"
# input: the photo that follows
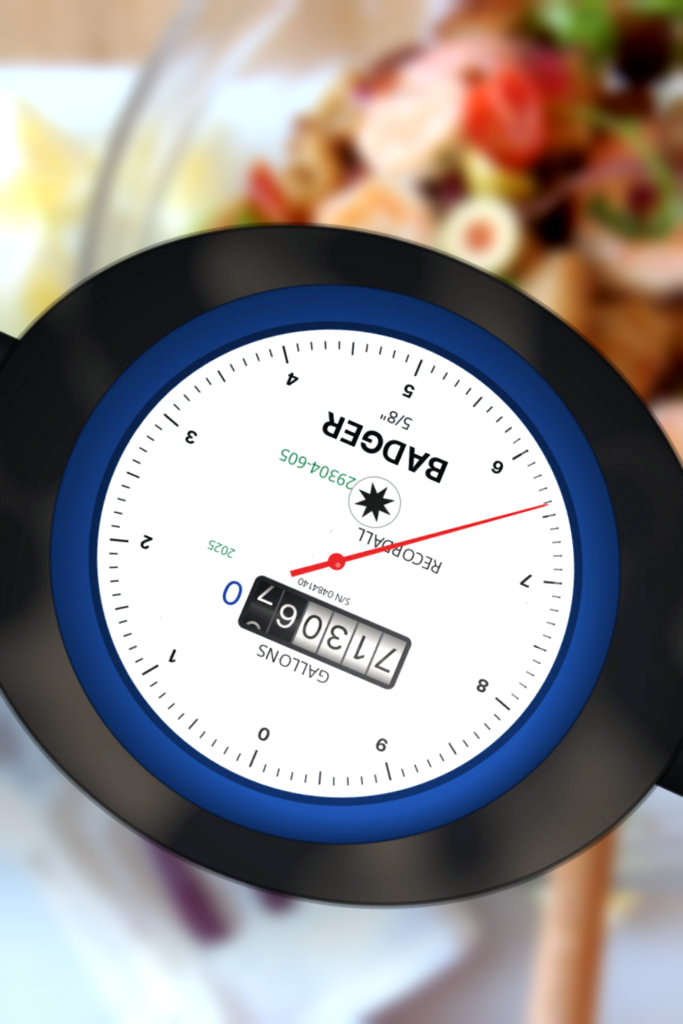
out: value=7130666.4 unit=gal
